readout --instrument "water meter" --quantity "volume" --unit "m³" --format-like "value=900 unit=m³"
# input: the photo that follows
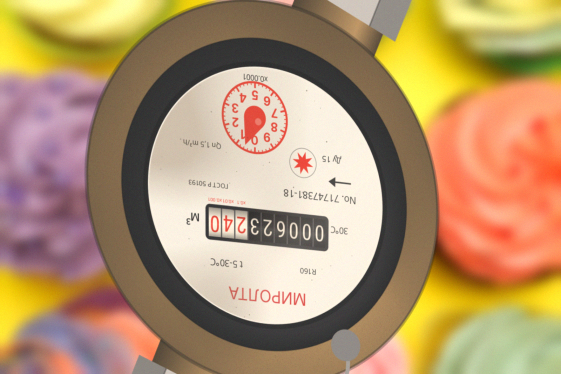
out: value=623.2400 unit=m³
